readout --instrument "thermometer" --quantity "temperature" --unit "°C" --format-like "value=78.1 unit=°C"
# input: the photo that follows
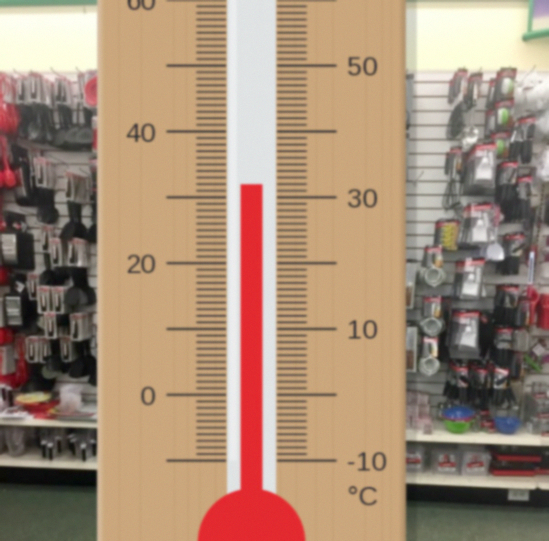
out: value=32 unit=°C
